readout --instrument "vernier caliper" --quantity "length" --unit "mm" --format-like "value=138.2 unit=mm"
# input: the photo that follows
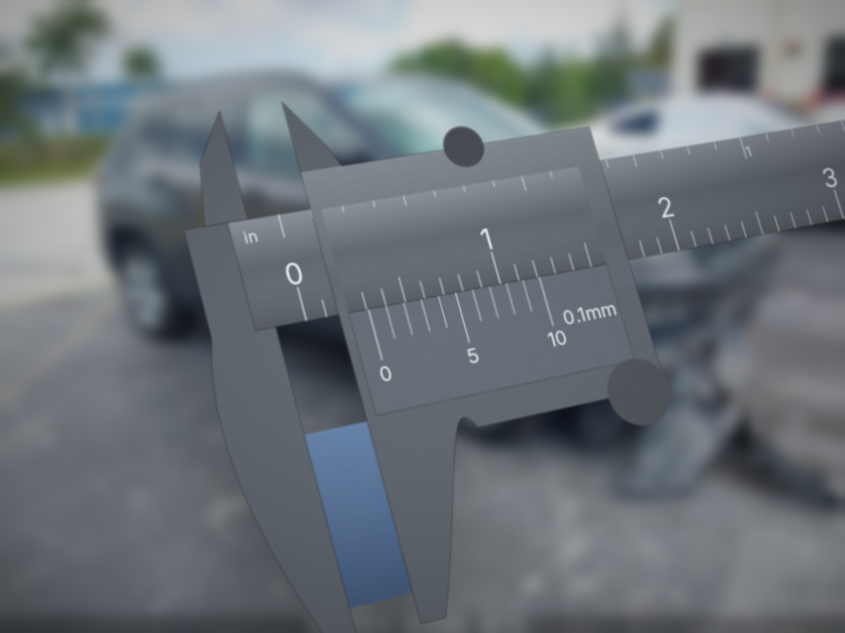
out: value=3.1 unit=mm
